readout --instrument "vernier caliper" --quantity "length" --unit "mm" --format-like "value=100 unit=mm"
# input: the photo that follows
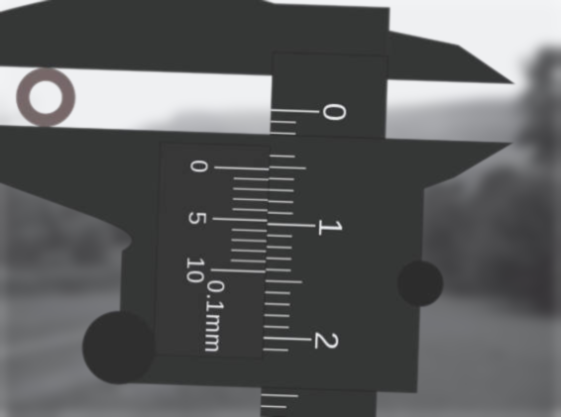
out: value=5.2 unit=mm
